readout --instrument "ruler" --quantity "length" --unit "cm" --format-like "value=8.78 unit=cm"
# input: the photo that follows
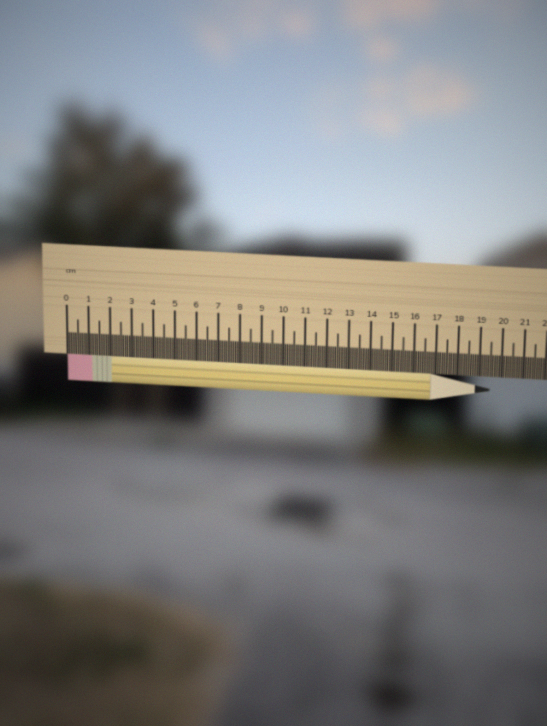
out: value=19.5 unit=cm
